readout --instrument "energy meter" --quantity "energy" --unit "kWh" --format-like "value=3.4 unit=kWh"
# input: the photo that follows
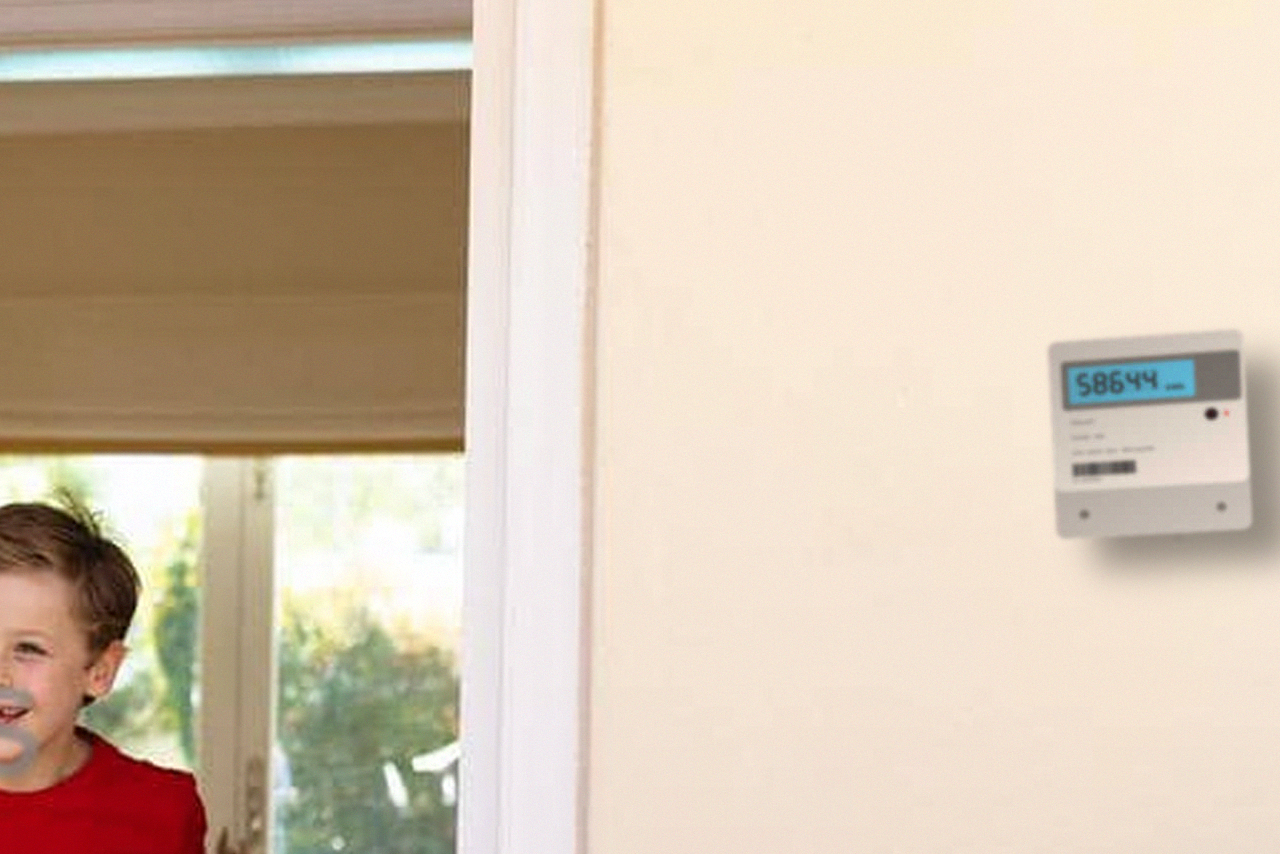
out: value=58644 unit=kWh
